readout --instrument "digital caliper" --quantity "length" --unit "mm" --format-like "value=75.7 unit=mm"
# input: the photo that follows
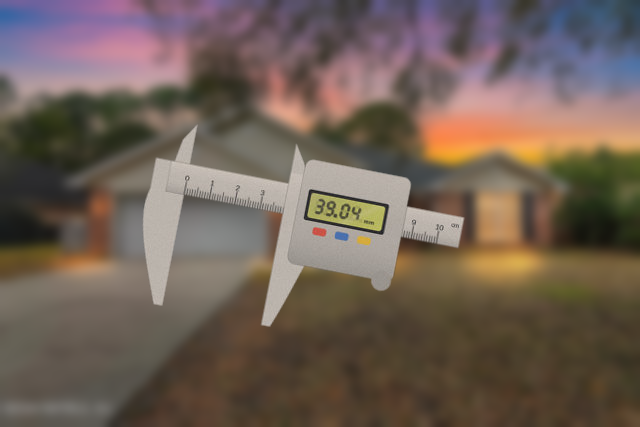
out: value=39.04 unit=mm
